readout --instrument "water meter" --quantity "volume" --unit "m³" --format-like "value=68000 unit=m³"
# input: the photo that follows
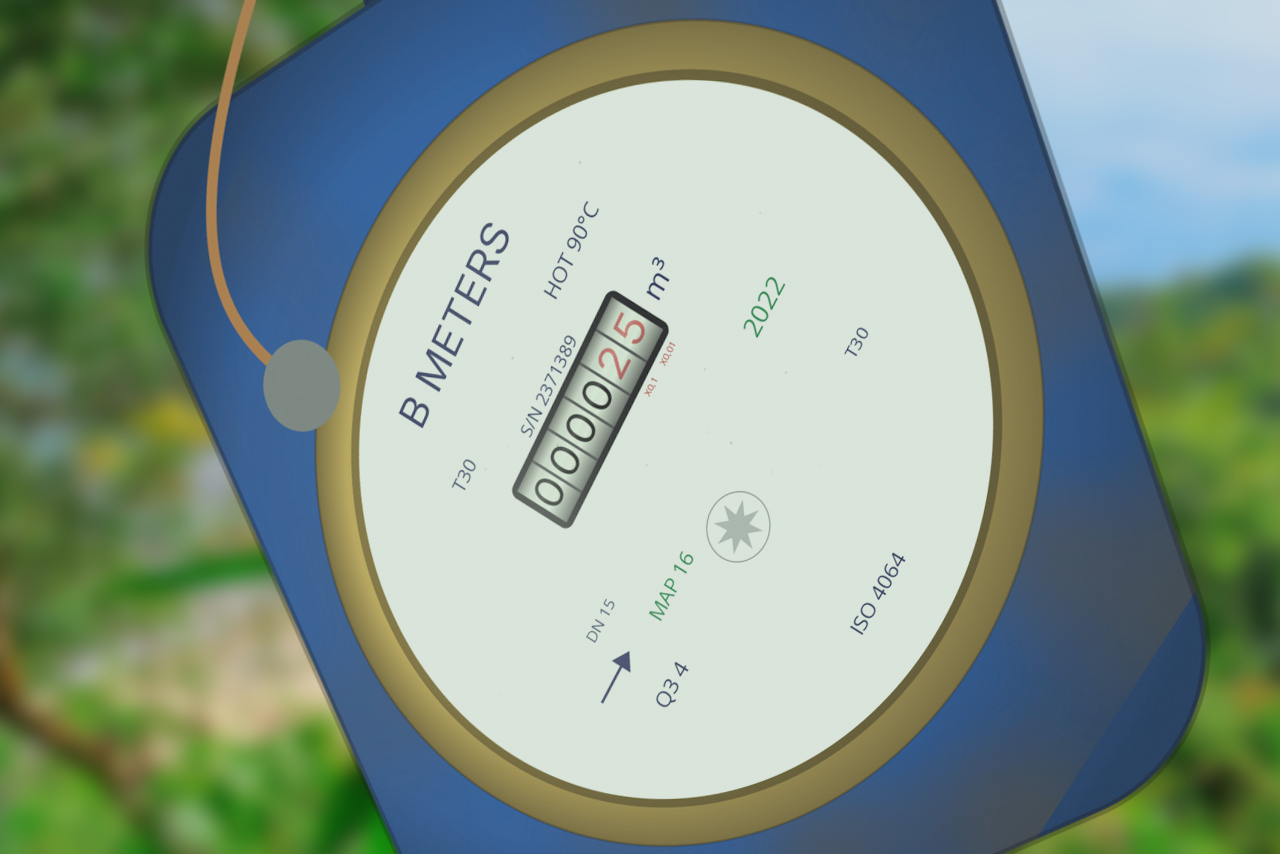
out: value=0.25 unit=m³
